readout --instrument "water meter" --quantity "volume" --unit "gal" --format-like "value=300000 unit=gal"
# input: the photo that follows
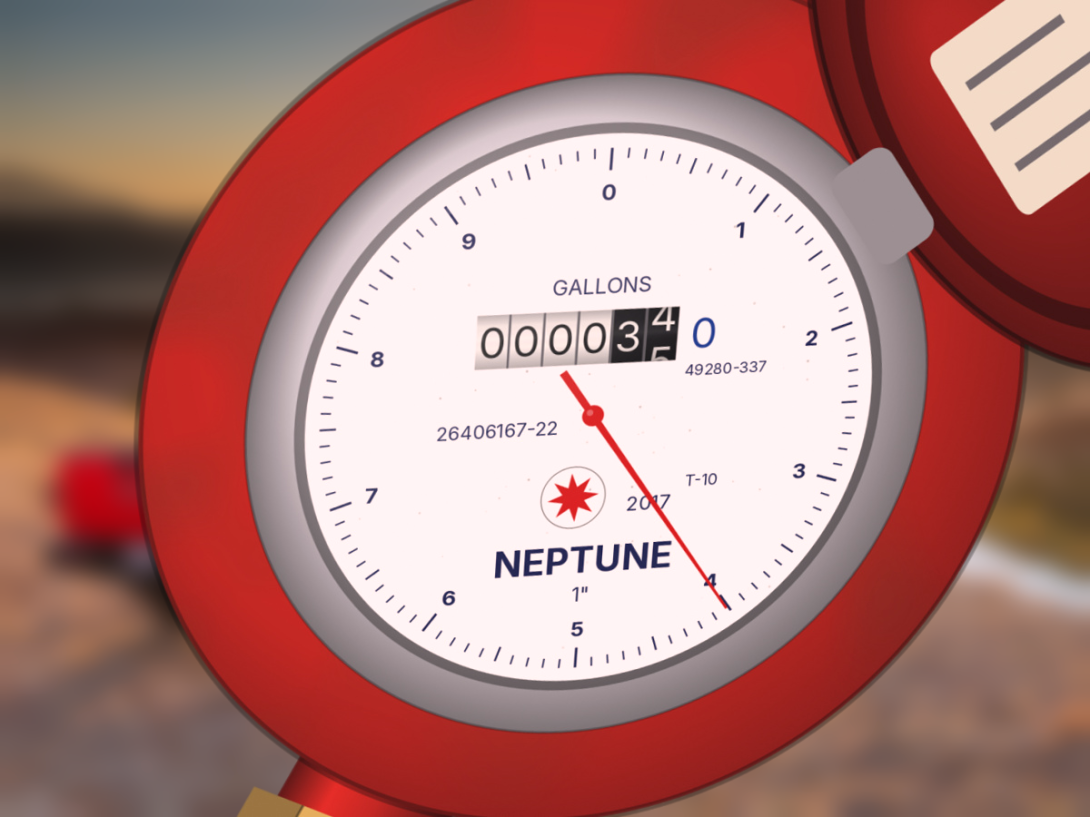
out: value=344.0 unit=gal
